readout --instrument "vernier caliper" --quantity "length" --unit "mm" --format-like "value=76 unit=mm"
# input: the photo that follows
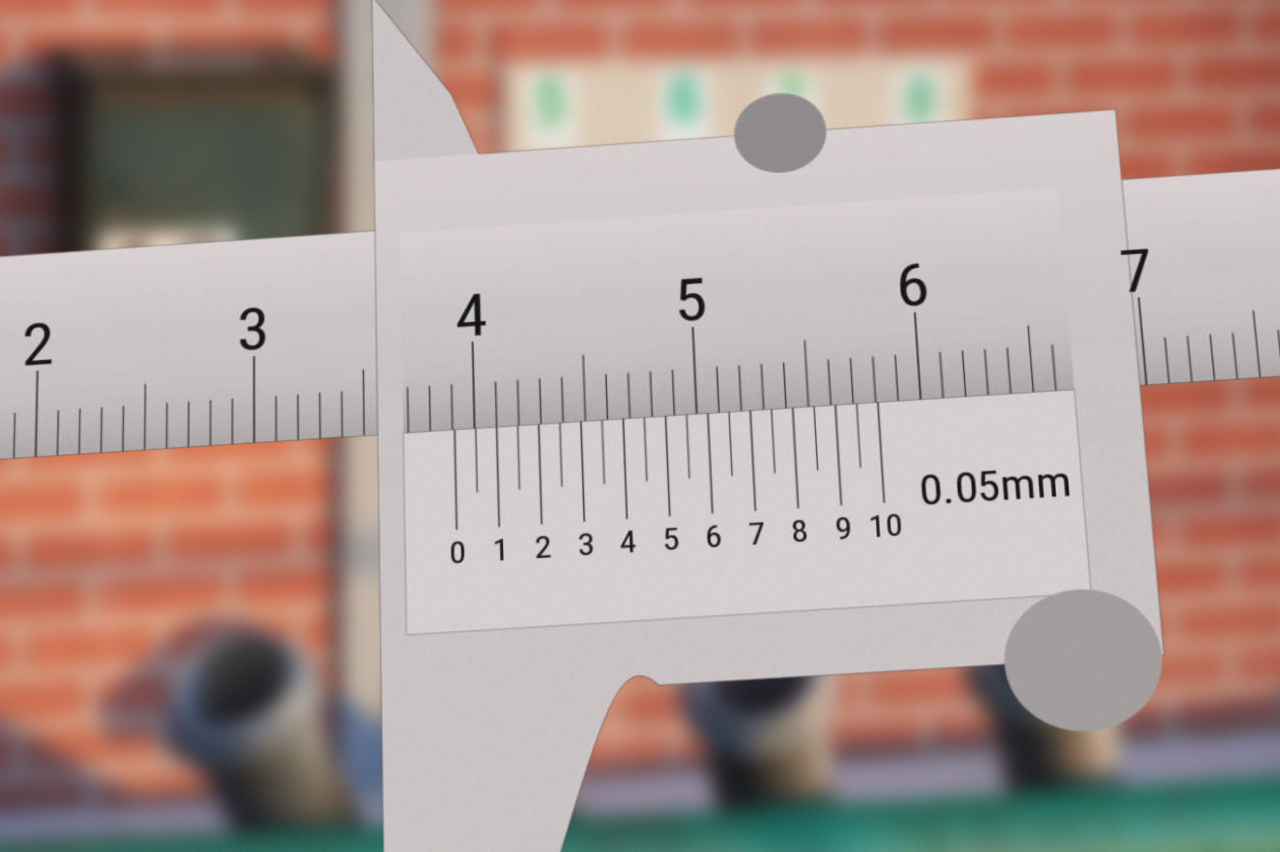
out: value=39.1 unit=mm
